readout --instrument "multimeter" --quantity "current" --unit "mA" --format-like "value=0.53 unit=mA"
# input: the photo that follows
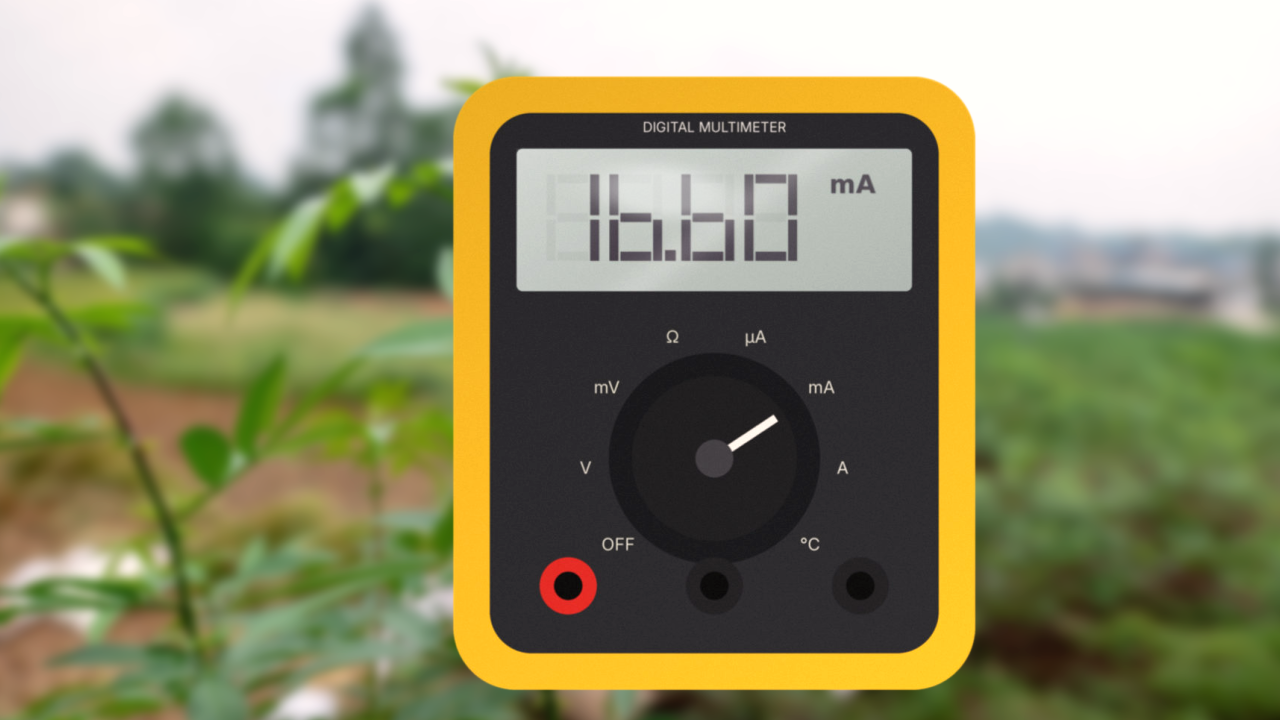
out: value=16.60 unit=mA
